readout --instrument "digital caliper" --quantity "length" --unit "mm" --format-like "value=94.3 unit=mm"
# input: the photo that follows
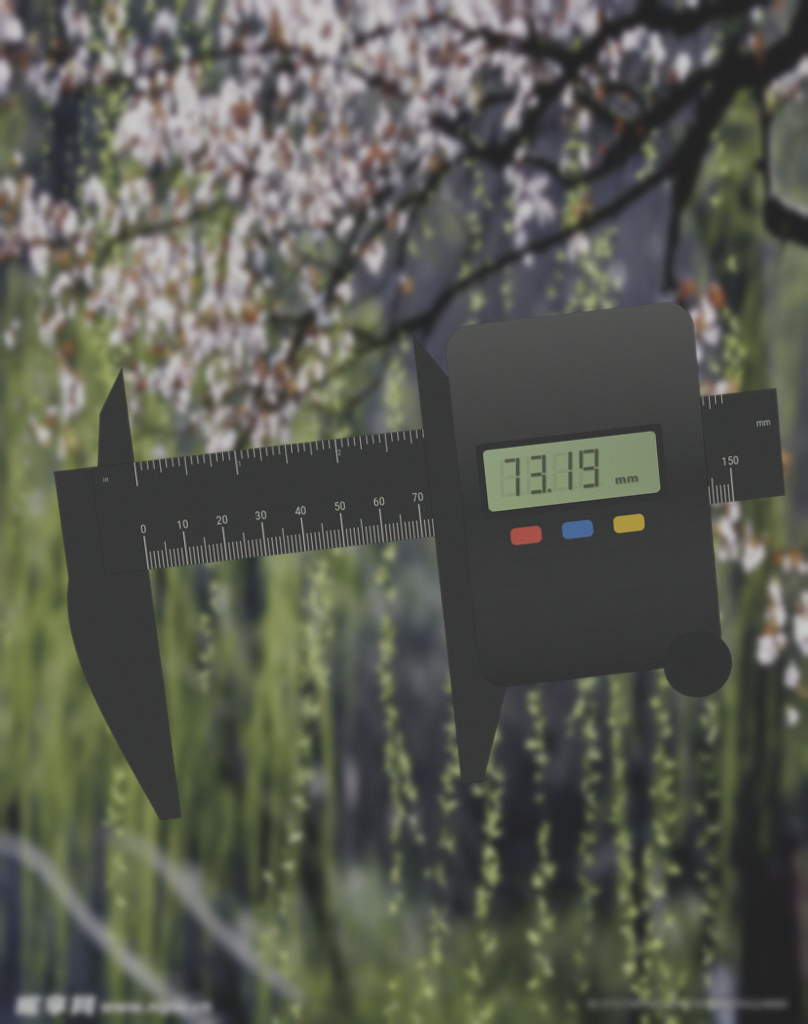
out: value=73.19 unit=mm
